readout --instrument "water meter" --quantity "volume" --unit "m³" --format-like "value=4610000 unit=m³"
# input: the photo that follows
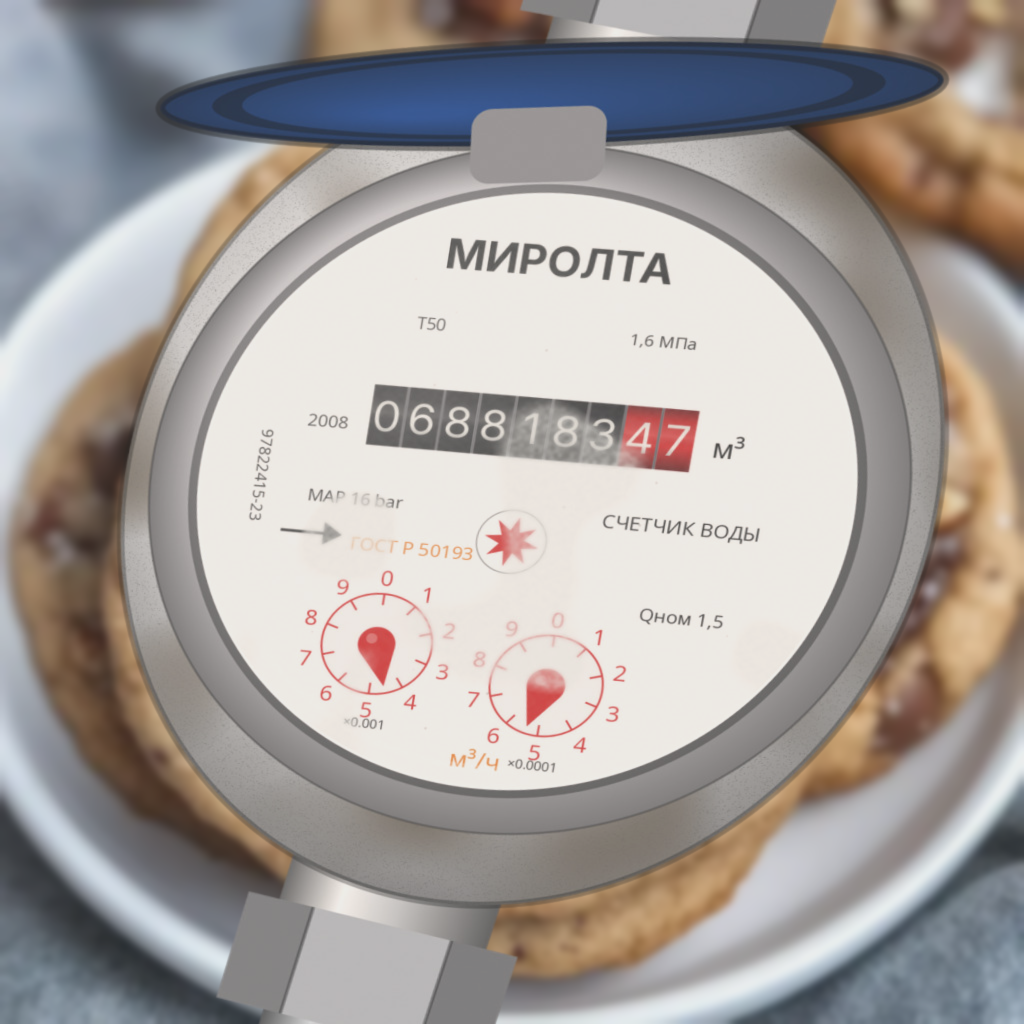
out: value=688183.4745 unit=m³
